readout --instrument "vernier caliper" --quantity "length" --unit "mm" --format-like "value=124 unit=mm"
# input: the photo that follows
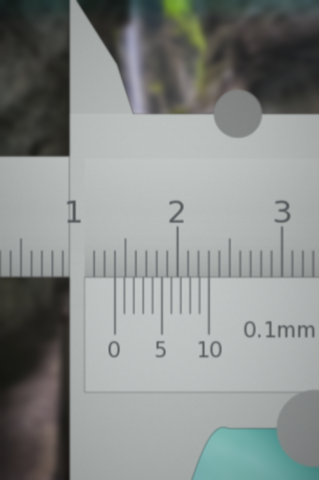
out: value=14.0 unit=mm
